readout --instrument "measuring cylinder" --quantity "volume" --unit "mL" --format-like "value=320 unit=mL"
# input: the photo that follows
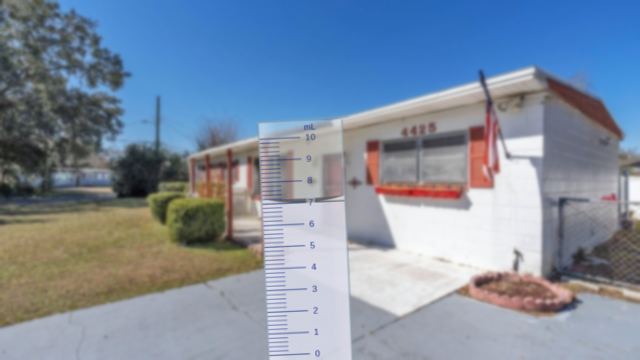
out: value=7 unit=mL
